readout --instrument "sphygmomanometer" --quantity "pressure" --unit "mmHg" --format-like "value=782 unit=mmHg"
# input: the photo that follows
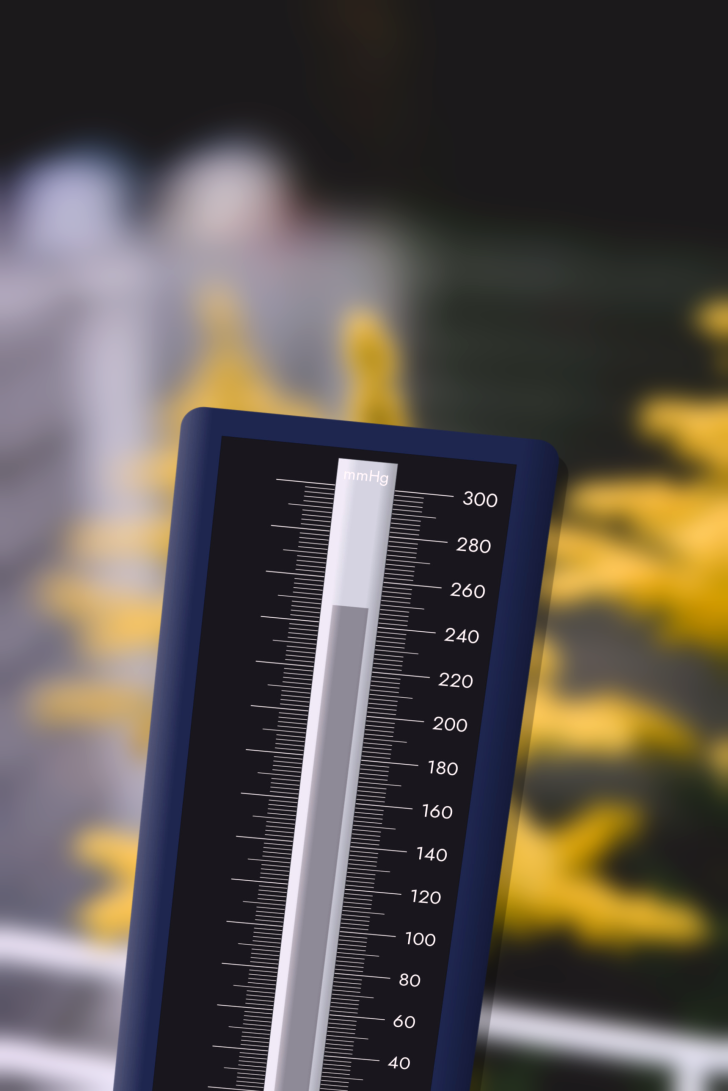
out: value=248 unit=mmHg
